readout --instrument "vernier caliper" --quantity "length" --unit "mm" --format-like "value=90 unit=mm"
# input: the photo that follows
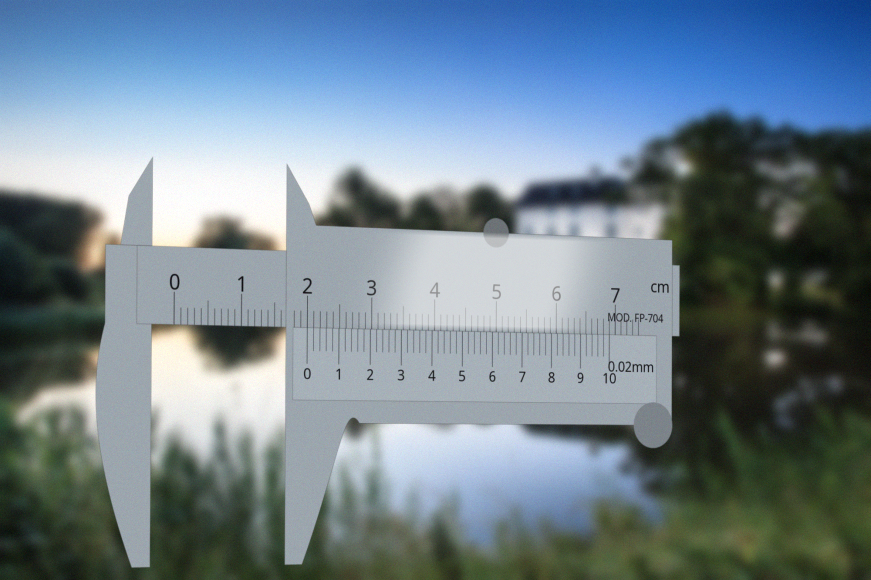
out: value=20.0 unit=mm
